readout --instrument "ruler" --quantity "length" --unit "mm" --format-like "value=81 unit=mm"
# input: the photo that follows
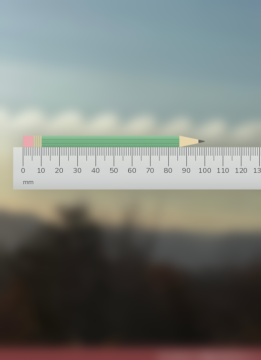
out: value=100 unit=mm
